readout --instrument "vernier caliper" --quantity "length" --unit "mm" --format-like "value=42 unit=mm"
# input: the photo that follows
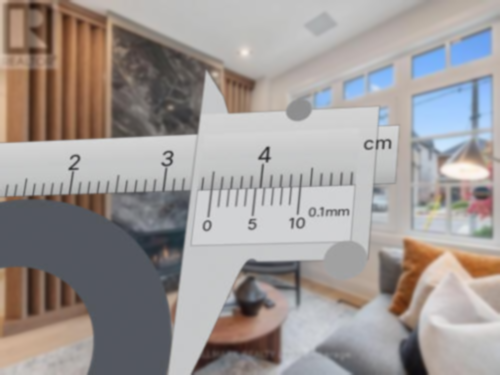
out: value=35.0 unit=mm
